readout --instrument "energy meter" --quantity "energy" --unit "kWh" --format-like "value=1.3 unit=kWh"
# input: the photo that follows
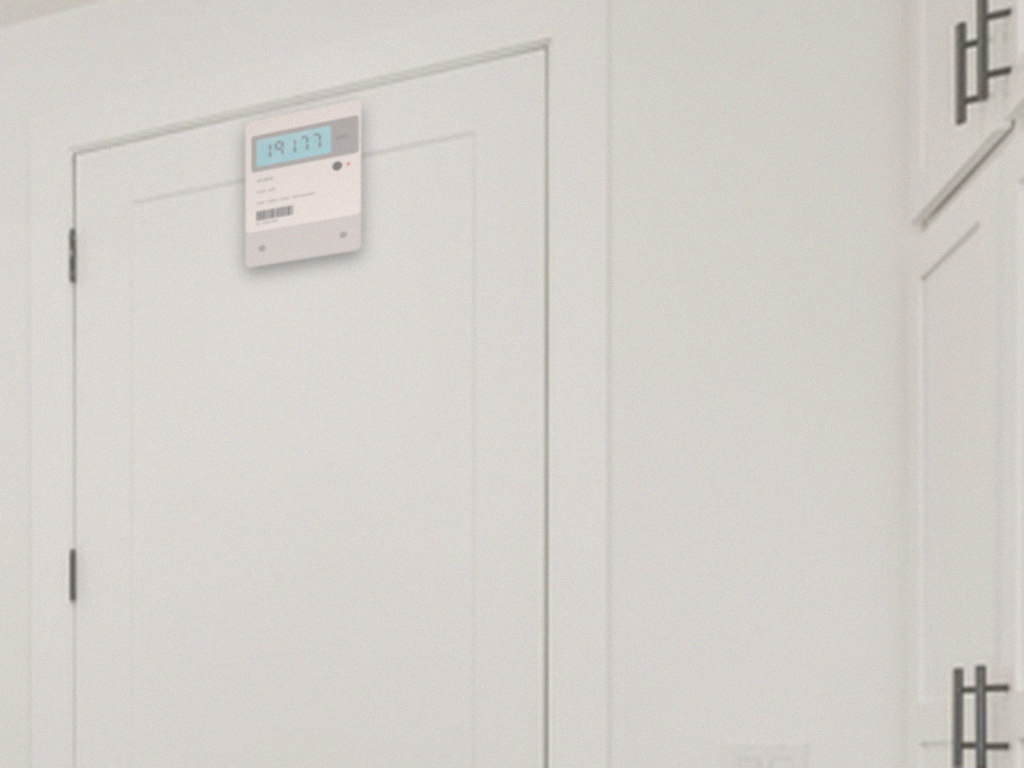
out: value=19177 unit=kWh
